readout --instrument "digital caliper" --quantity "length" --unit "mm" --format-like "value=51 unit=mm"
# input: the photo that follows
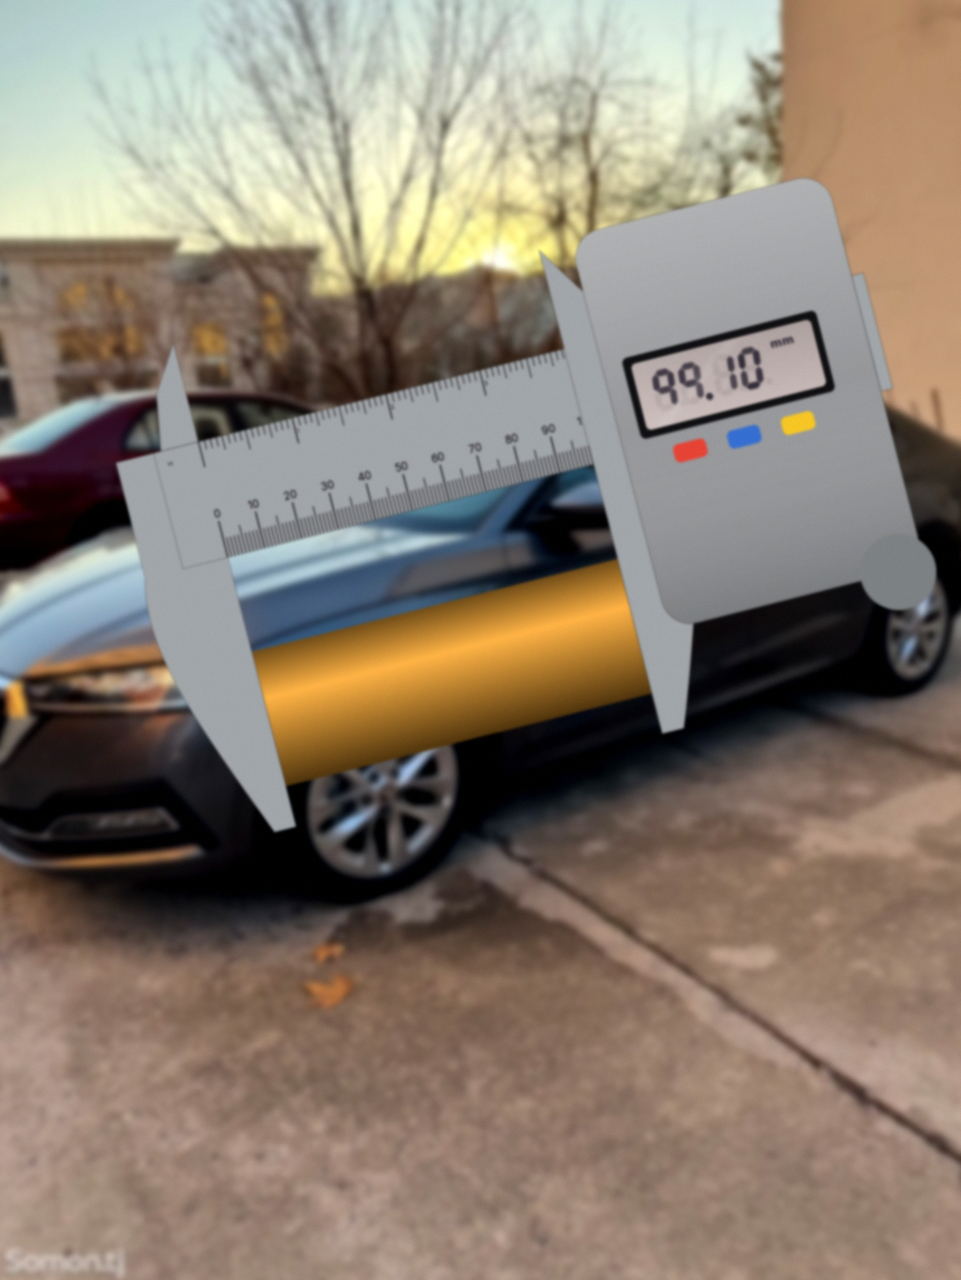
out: value=99.10 unit=mm
